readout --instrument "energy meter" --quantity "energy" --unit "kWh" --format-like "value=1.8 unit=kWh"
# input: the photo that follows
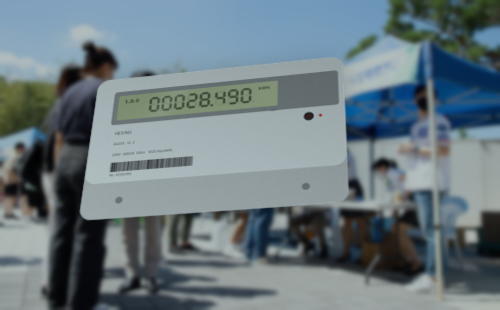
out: value=28.490 unit=kWh
